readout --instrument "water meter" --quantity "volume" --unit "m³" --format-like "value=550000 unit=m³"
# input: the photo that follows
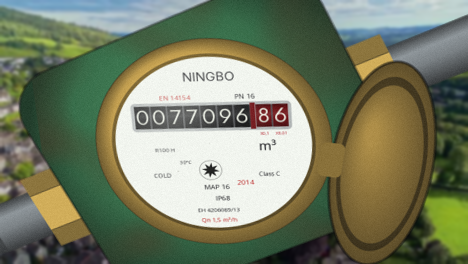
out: value=77096.86 unit=m³
